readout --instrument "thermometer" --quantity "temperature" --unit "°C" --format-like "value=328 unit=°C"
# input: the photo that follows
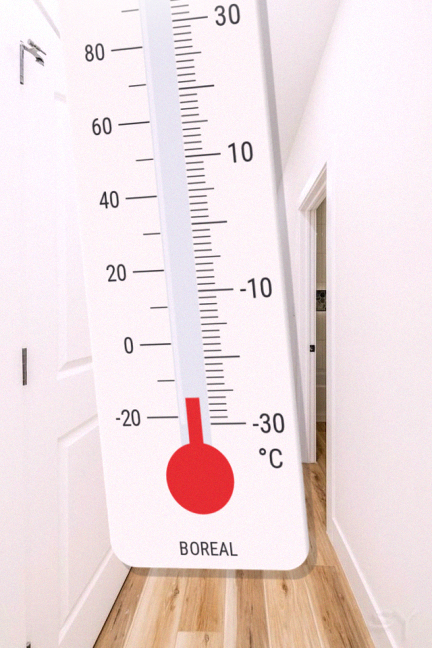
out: value=-26 unit=°C
